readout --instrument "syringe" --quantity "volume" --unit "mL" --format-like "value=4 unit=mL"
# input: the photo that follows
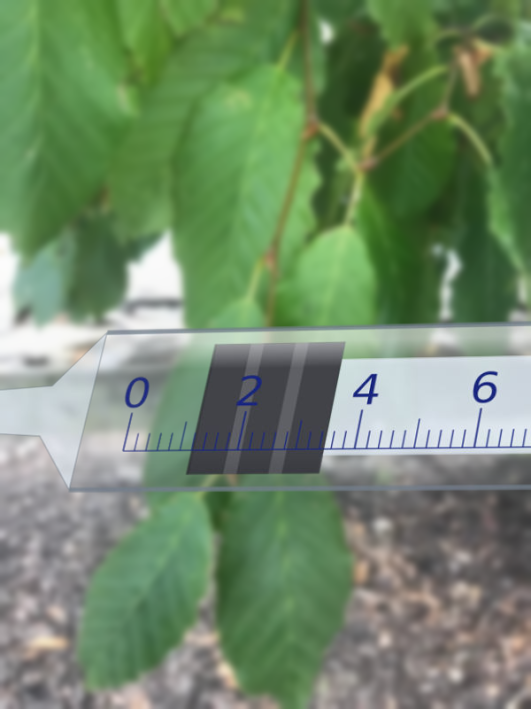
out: value=1.2 unit=mL
